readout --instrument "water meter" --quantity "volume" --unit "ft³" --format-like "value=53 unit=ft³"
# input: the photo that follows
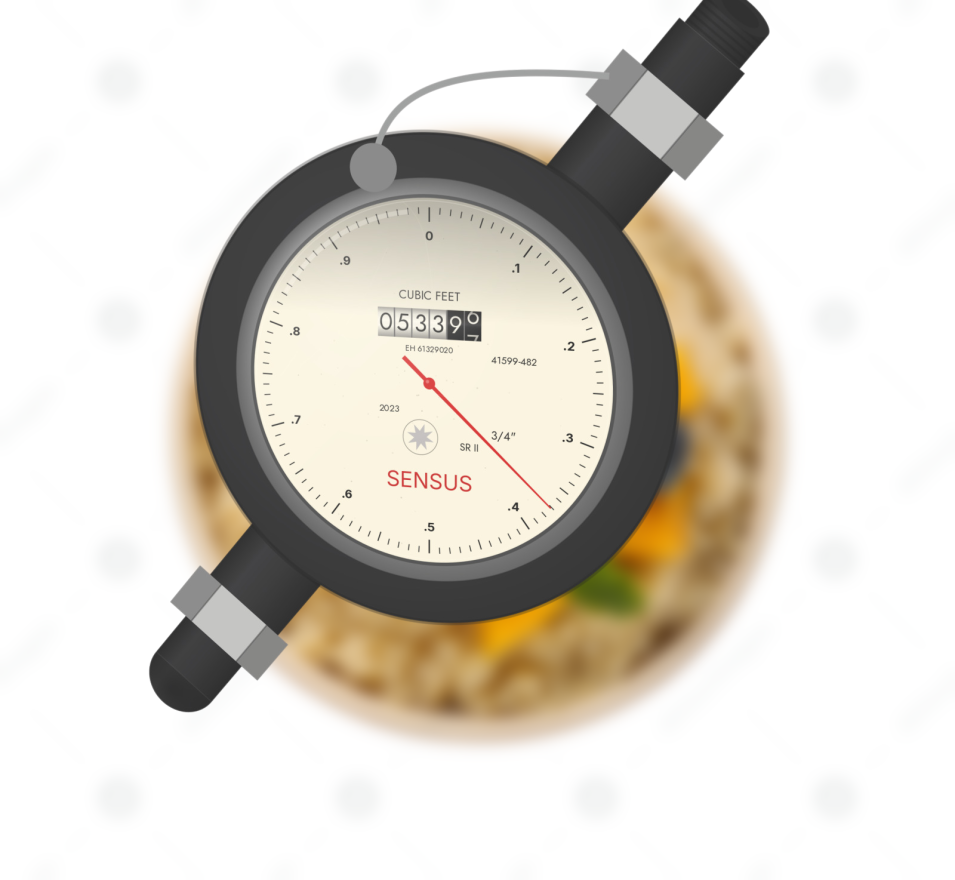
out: value=53396.37 unit=ft³
